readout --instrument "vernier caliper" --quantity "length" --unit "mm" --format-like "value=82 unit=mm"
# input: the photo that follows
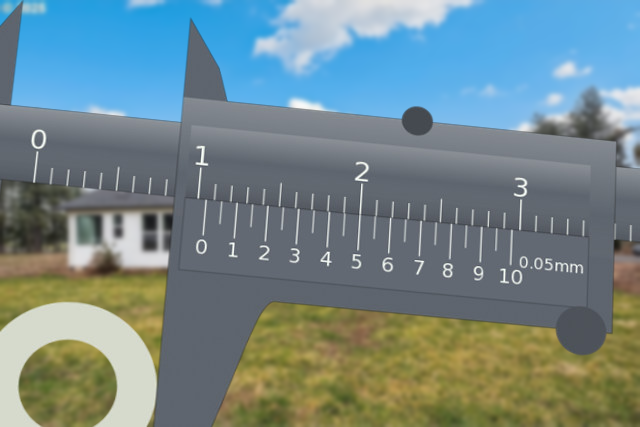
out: value=10.5 unit=mm
